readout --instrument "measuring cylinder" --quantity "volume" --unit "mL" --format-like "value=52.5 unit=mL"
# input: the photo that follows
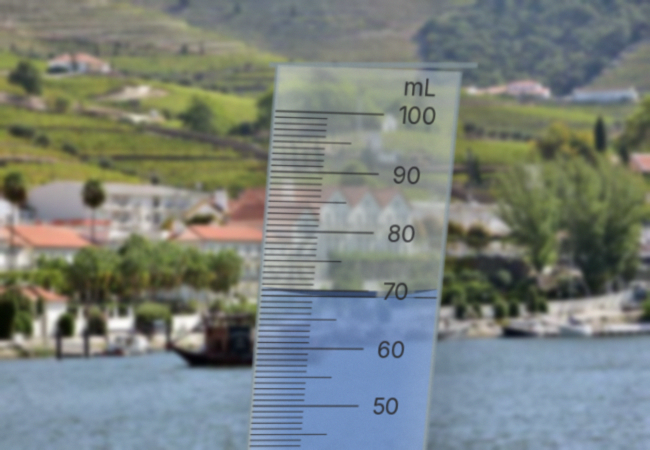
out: value=69 unit=mL
